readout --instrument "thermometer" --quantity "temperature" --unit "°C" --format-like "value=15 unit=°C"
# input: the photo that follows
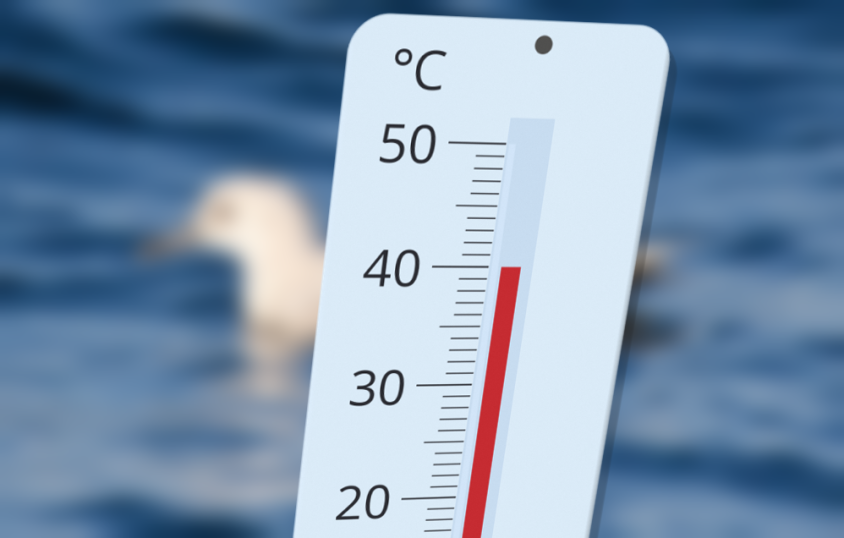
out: value=40 unit=°C
